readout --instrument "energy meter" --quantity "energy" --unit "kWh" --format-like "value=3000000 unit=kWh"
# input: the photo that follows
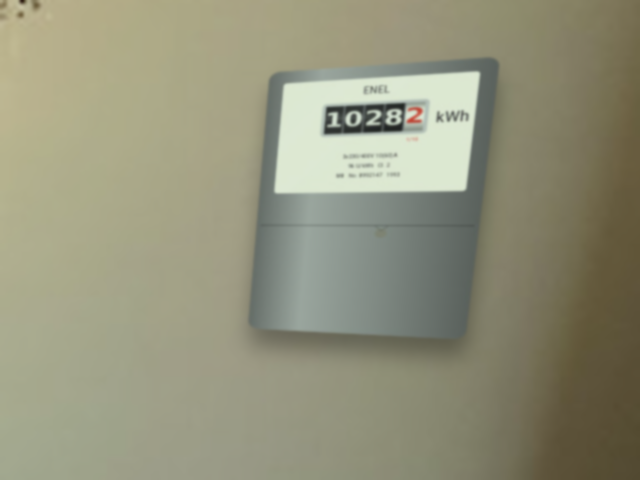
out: value=1028.2 unit=kWh
